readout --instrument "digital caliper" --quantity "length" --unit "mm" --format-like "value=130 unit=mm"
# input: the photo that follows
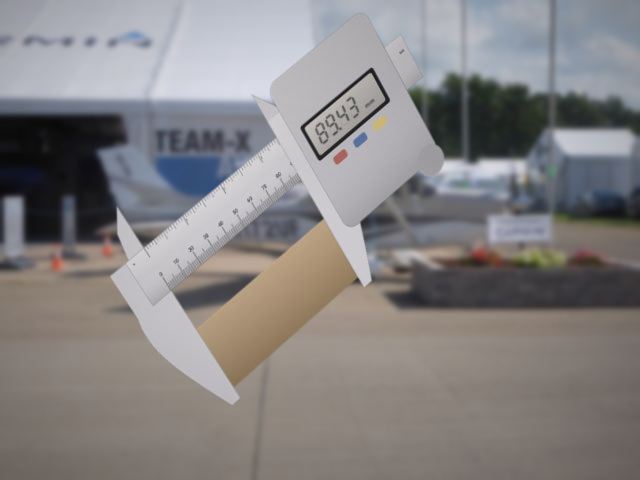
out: value=89.43 unit=mm
